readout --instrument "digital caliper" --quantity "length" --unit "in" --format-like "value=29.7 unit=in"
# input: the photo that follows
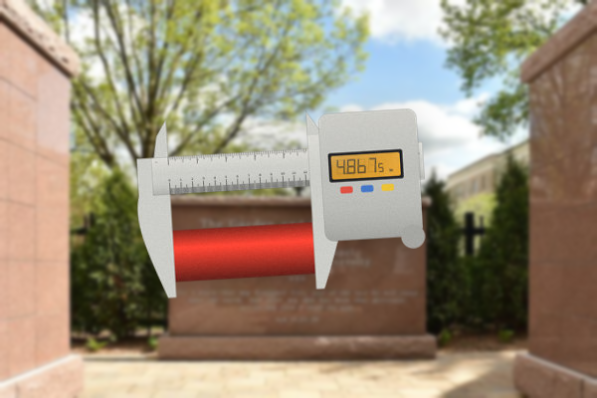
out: value=4.8675 unit=in
